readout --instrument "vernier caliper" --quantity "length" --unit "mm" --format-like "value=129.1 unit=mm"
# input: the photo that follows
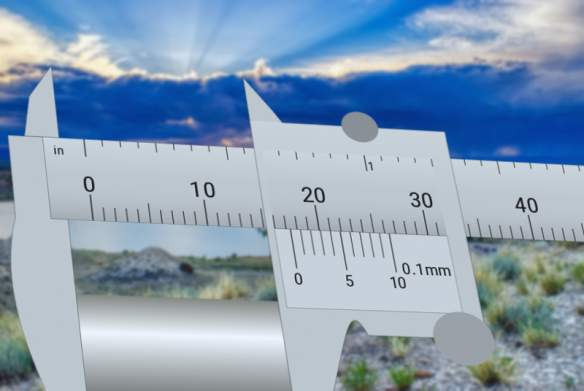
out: value=17.4 unit=mm
